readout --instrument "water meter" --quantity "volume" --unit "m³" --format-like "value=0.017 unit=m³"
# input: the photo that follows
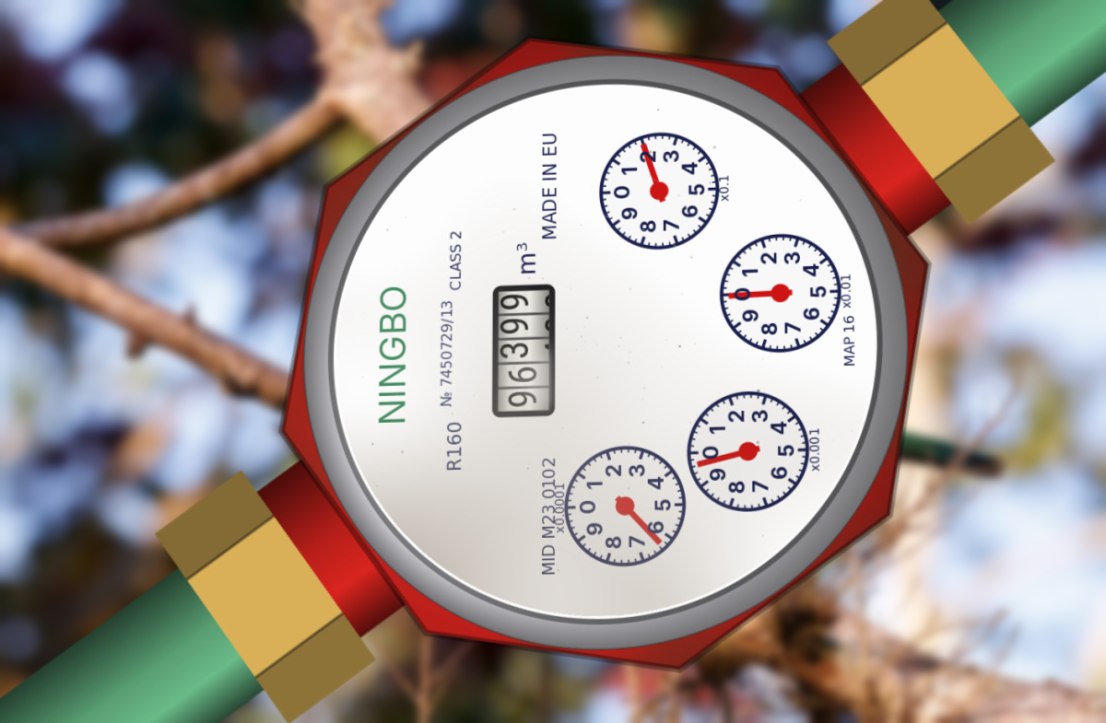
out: value=96399.1996 unit=m³
